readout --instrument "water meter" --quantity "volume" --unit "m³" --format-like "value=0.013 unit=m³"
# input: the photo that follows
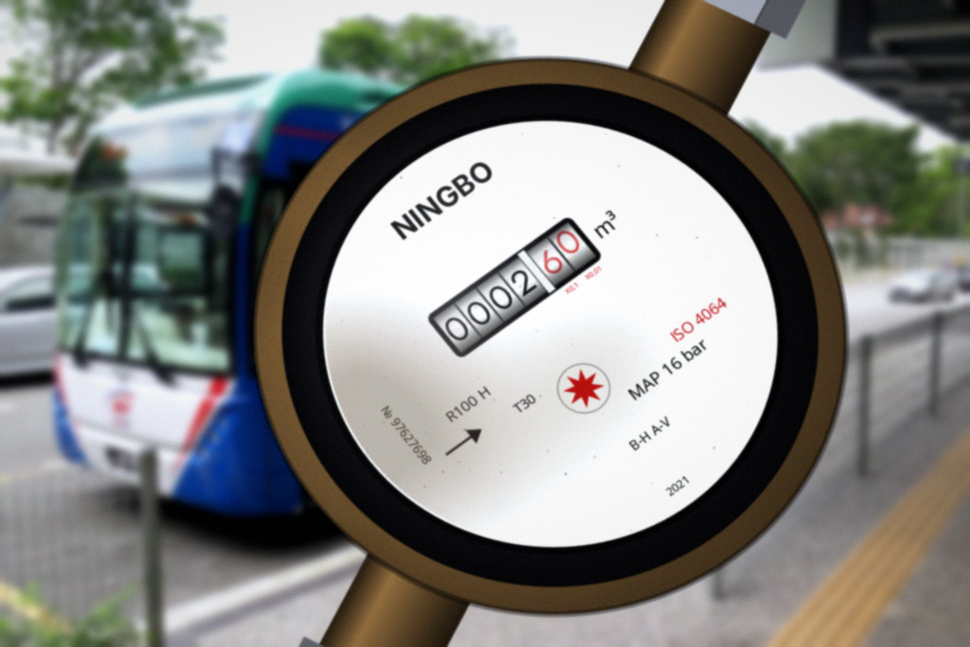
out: value=2.60 unit=m³
